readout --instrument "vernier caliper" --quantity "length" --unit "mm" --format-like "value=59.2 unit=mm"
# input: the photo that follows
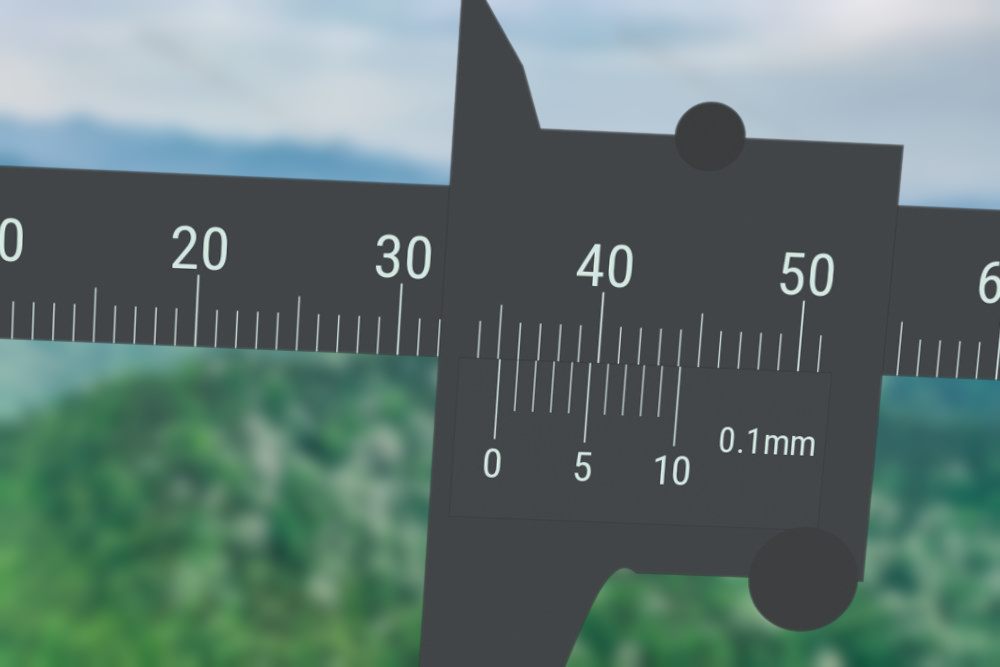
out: value=35.1 unit=mm
